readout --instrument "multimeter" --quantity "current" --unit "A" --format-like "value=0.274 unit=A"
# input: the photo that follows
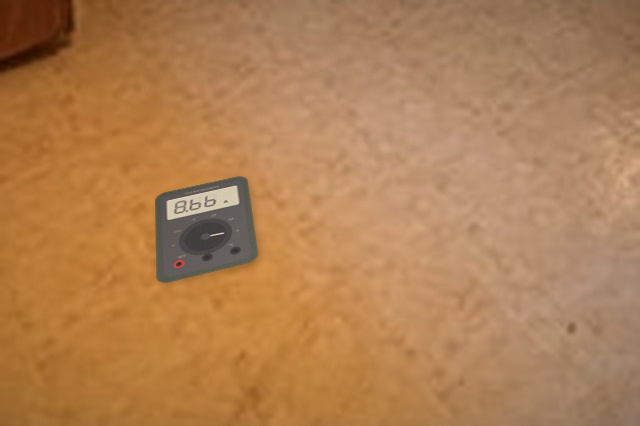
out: value=8.66 unit=A
